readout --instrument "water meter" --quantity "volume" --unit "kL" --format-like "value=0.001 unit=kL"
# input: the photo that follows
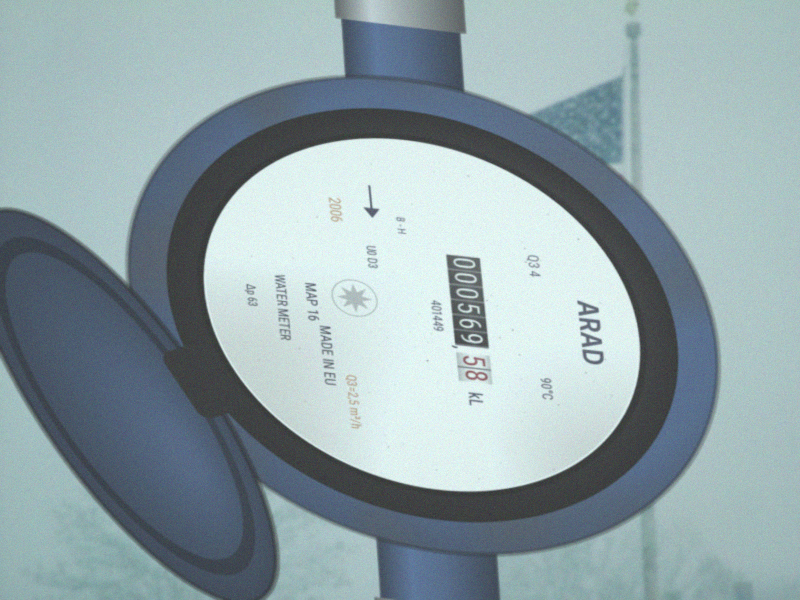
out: value=569.58 unit=kL
